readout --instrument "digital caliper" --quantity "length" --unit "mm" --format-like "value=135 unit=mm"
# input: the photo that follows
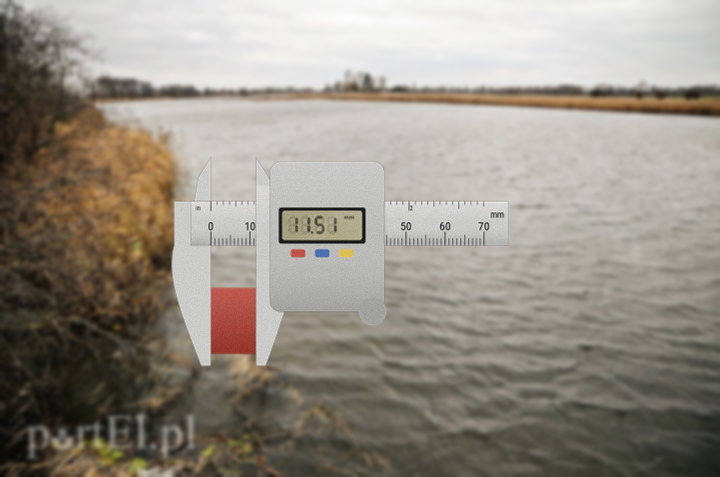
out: value=11.51 unit=mm
